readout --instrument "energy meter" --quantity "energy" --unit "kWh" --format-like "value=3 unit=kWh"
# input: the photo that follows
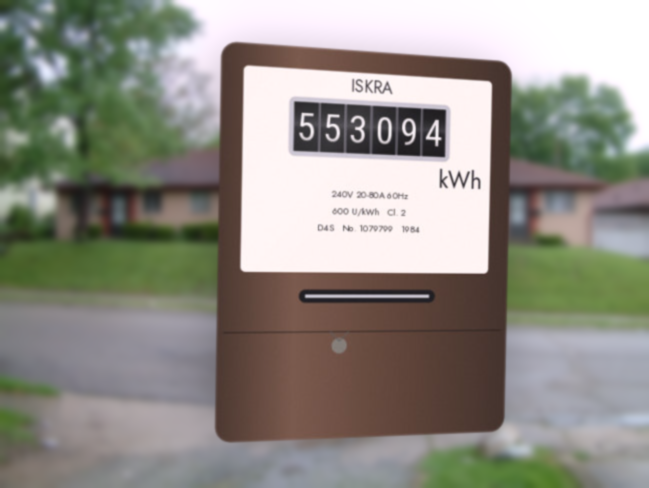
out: value=553094 unit=kWh
